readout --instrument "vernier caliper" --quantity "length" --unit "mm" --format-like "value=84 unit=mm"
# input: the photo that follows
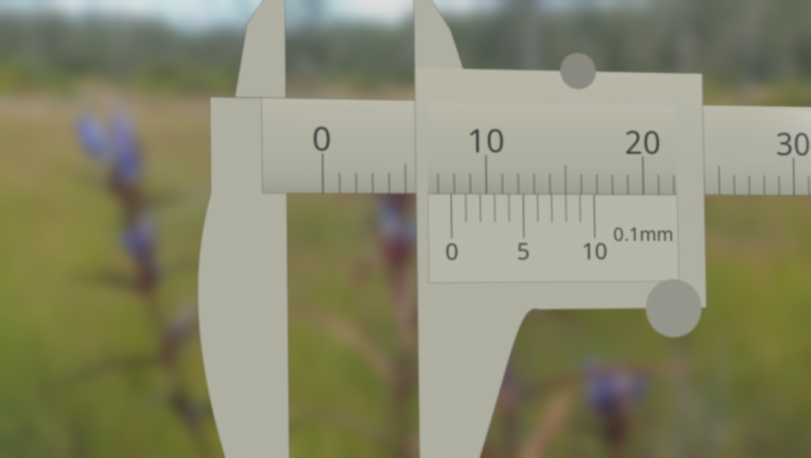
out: value=7.8 unit=mm
